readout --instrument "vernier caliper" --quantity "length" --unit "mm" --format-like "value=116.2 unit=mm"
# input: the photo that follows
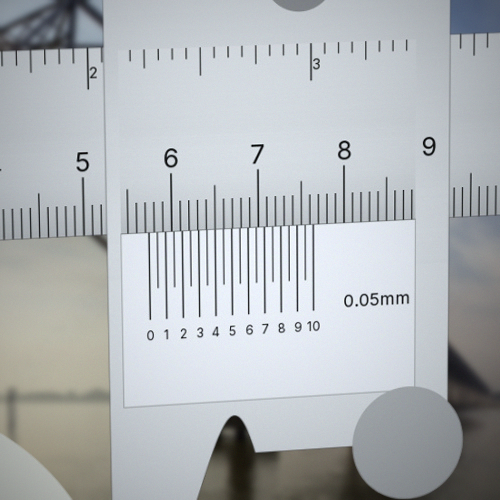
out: value=57.4 unit=mm
